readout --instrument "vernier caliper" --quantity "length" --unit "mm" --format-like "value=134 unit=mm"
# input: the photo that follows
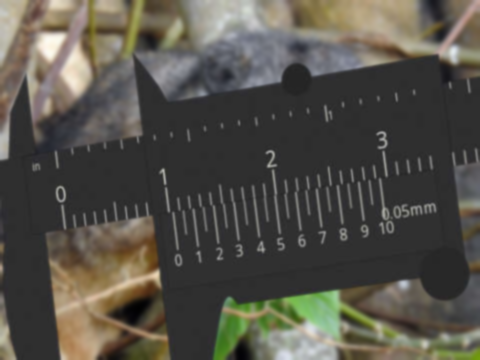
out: value=10.4 unit=mm
